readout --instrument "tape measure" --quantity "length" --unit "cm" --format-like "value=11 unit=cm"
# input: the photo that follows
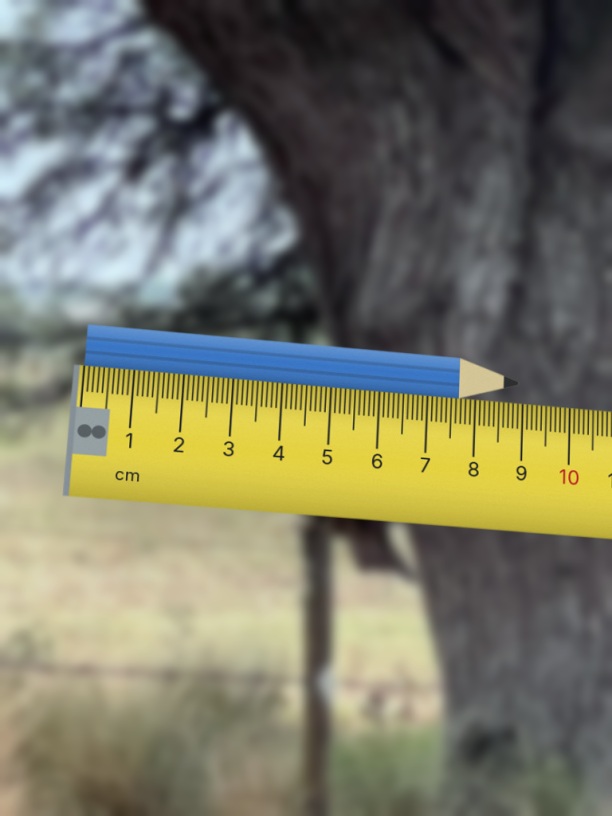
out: value=8.9 unit=cm
